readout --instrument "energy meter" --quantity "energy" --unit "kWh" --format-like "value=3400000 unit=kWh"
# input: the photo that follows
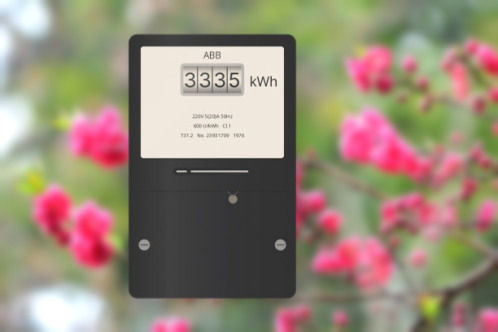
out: value=3335 unit=kWh
